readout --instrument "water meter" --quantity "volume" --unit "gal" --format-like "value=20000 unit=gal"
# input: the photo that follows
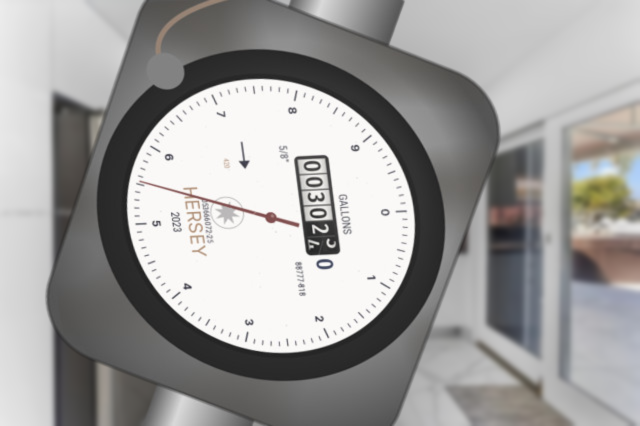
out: value=30235.5 unit=gal
